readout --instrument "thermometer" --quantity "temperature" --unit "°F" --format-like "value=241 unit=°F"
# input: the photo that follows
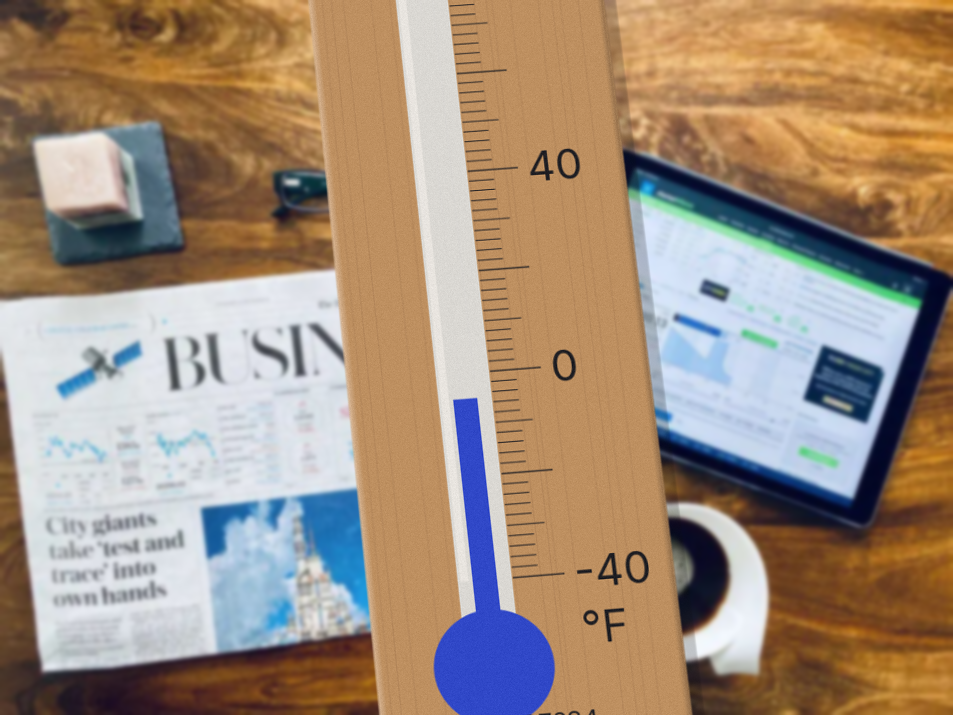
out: value=-5 unit=°F
